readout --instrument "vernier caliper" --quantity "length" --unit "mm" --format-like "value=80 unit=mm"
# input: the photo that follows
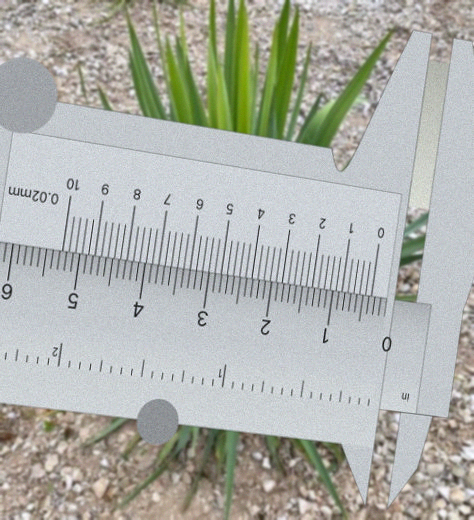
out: value=3.6 unit=mm
